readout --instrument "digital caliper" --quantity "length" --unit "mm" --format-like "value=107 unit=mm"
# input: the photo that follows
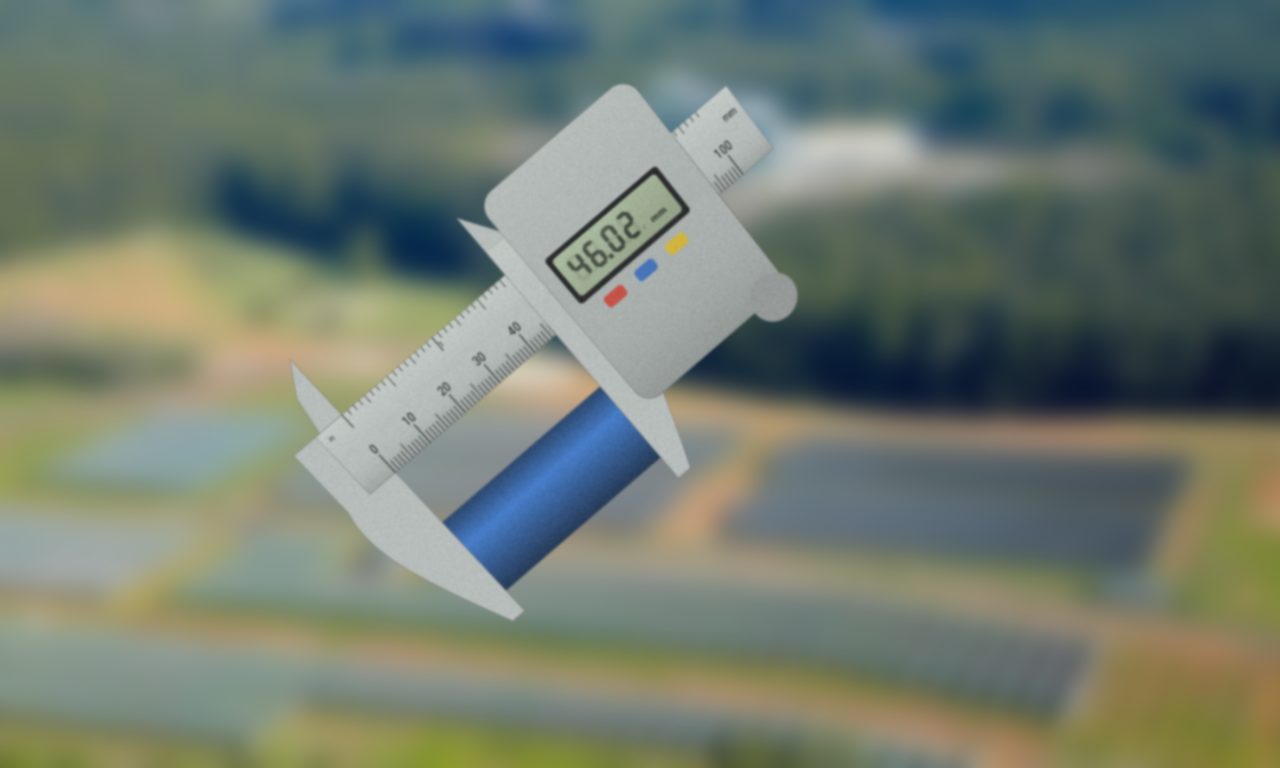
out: value=46.02 unit=mm
